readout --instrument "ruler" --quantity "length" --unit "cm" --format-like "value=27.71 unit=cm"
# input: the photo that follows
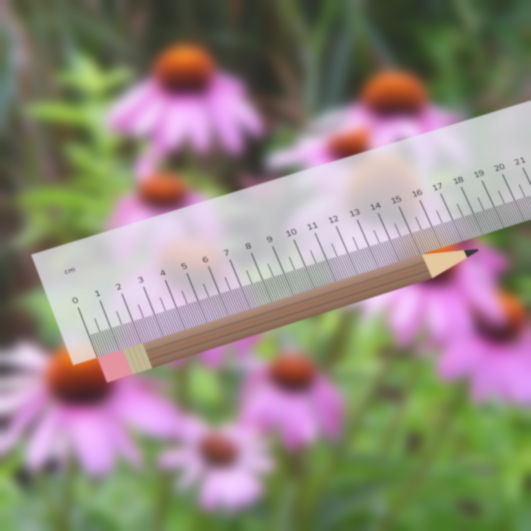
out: value=17.5 unit=cm
